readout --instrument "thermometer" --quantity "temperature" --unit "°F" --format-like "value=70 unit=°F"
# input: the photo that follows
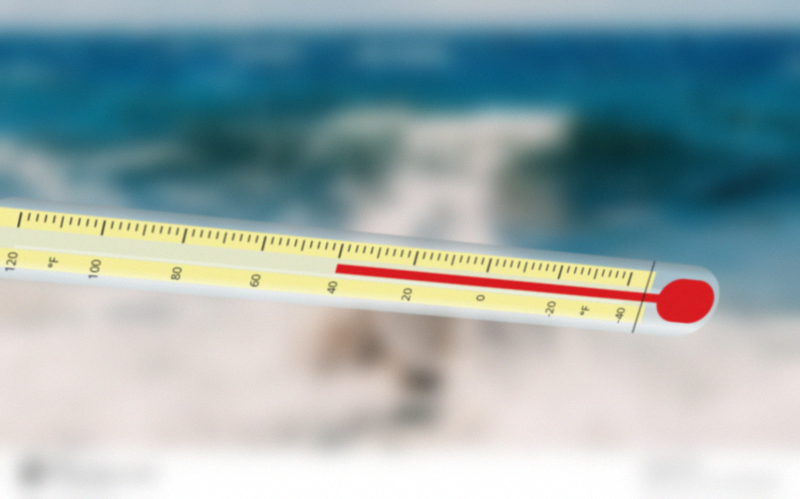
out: value=40 unit=°F
